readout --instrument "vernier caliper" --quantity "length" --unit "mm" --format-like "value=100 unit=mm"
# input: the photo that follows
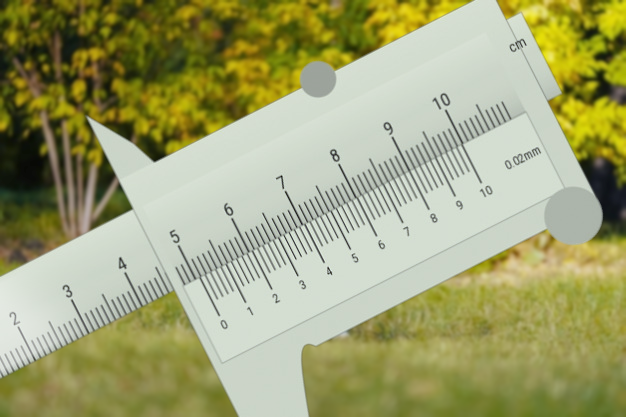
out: value=50.8 unit=mm
